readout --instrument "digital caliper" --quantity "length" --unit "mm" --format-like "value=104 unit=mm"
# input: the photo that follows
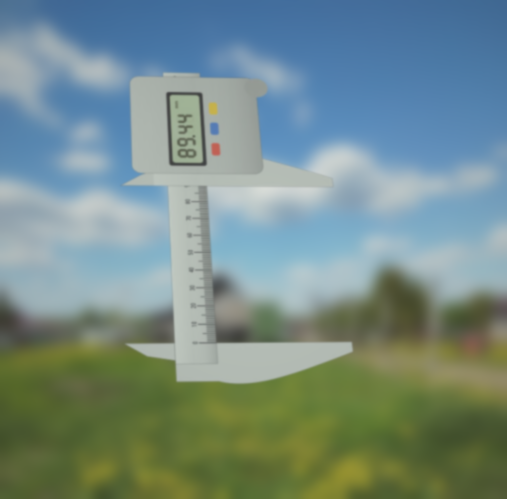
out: value=89.44 unit=mm
